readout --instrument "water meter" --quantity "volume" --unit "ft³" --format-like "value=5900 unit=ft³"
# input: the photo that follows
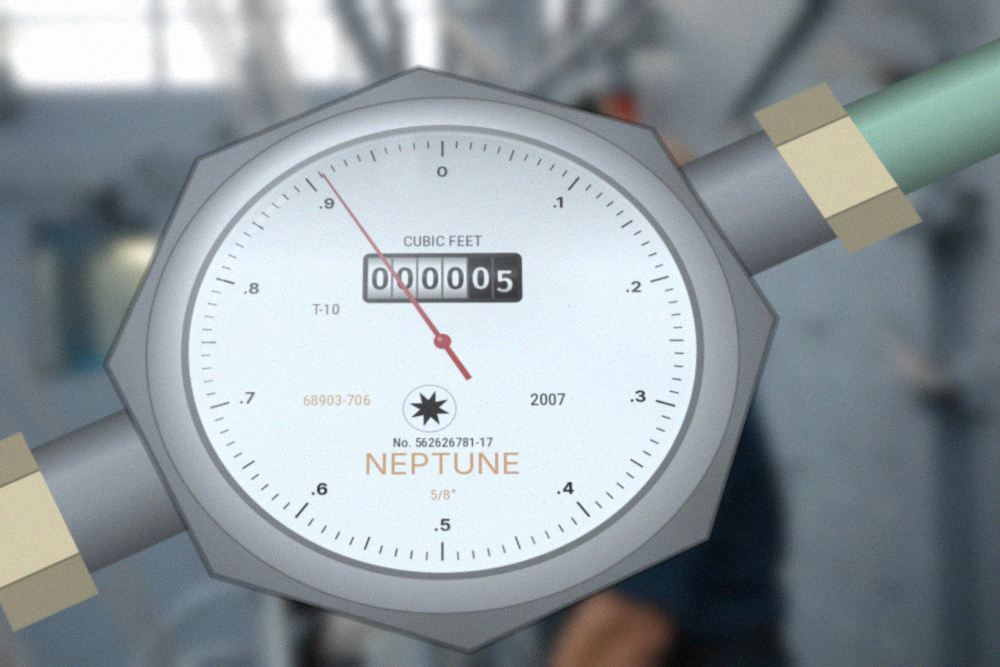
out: value=4.91 unit=ft³
